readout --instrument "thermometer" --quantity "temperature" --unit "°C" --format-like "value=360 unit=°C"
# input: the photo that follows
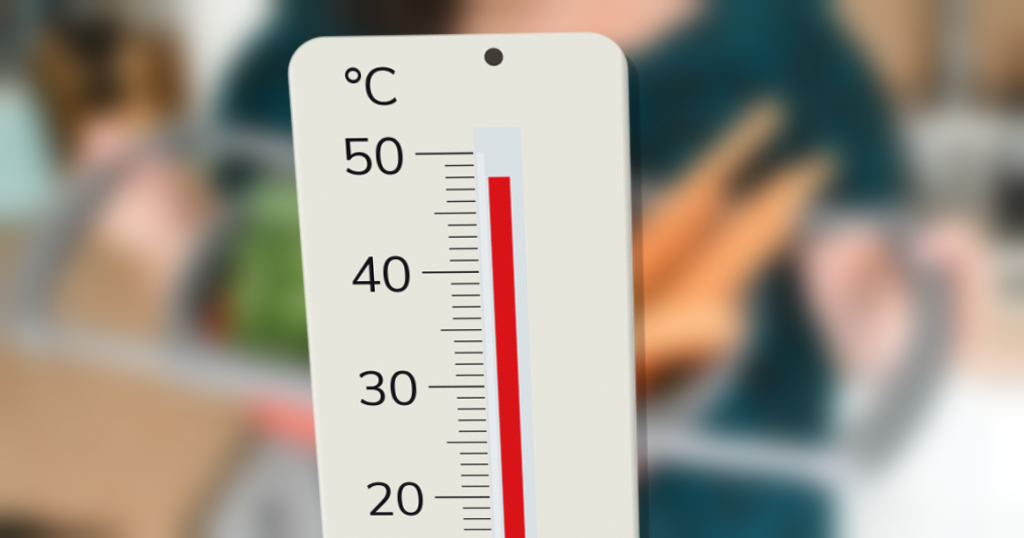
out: value=48 unit=°C
